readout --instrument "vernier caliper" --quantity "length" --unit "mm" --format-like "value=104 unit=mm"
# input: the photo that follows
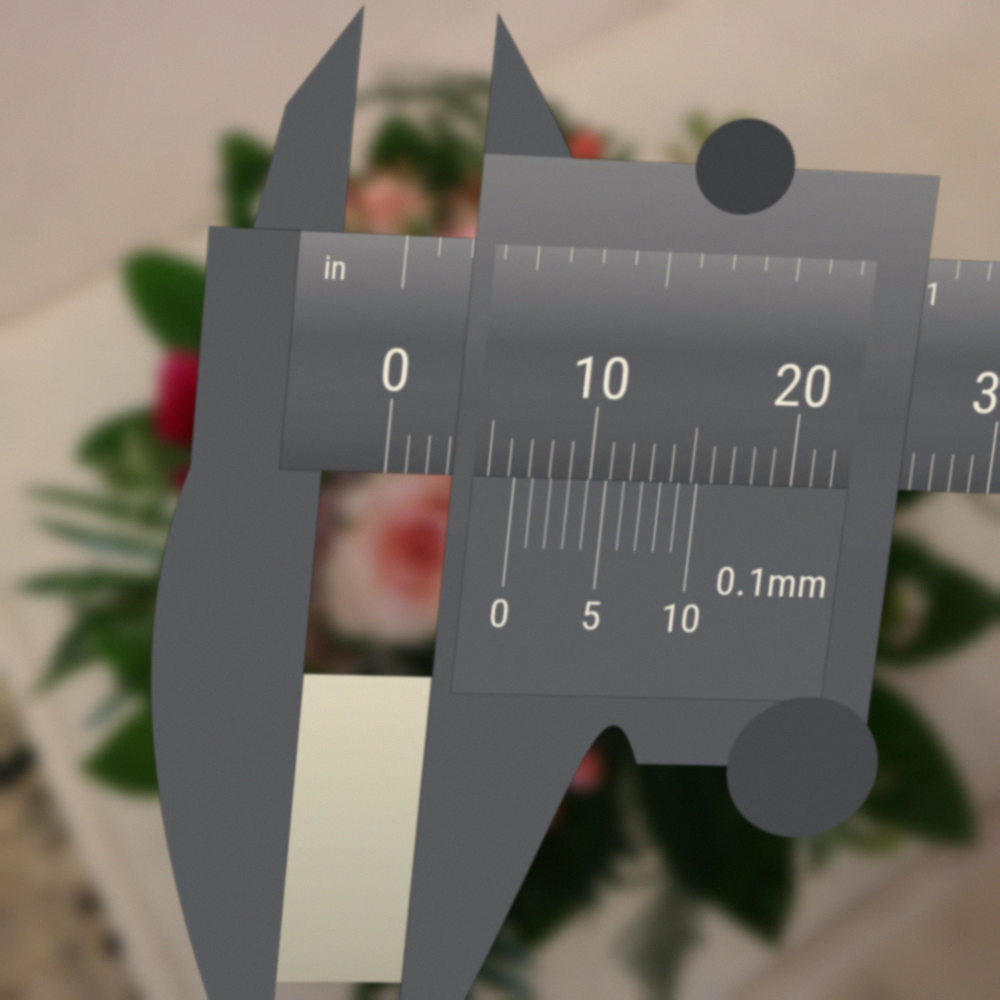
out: value=6.3 unit=mm
